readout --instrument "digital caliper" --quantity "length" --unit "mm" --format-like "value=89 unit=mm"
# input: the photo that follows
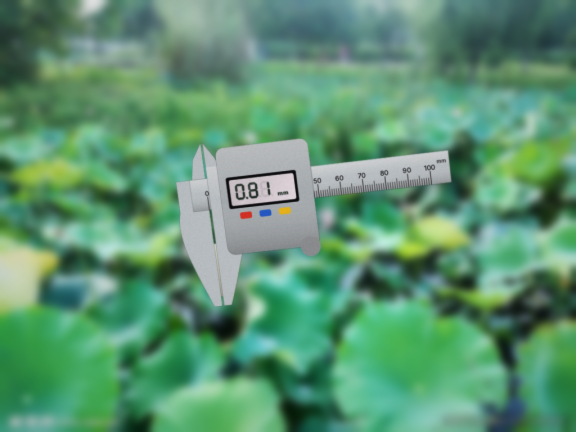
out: value=0.81 unit=mm
